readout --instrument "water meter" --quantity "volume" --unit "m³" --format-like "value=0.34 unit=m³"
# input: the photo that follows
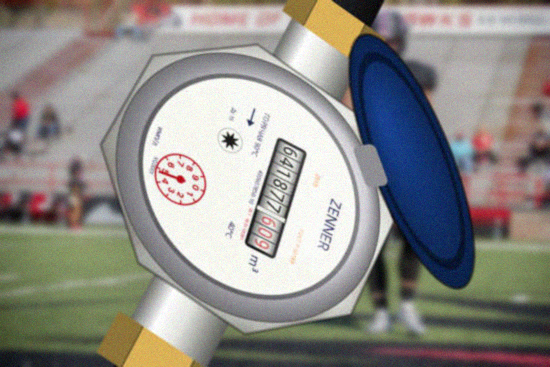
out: value=641877.6094 unit=m³
